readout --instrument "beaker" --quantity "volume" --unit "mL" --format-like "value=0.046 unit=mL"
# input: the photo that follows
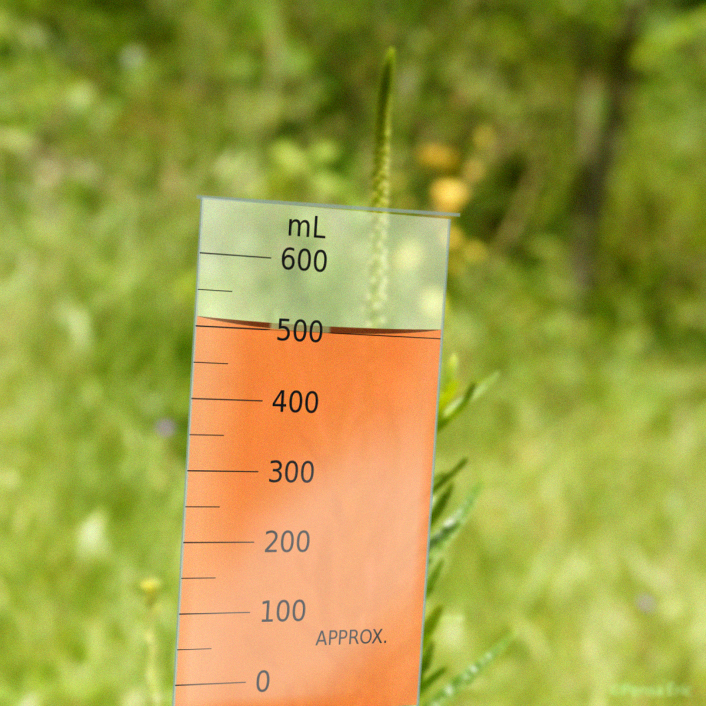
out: value=500 unit=mL
